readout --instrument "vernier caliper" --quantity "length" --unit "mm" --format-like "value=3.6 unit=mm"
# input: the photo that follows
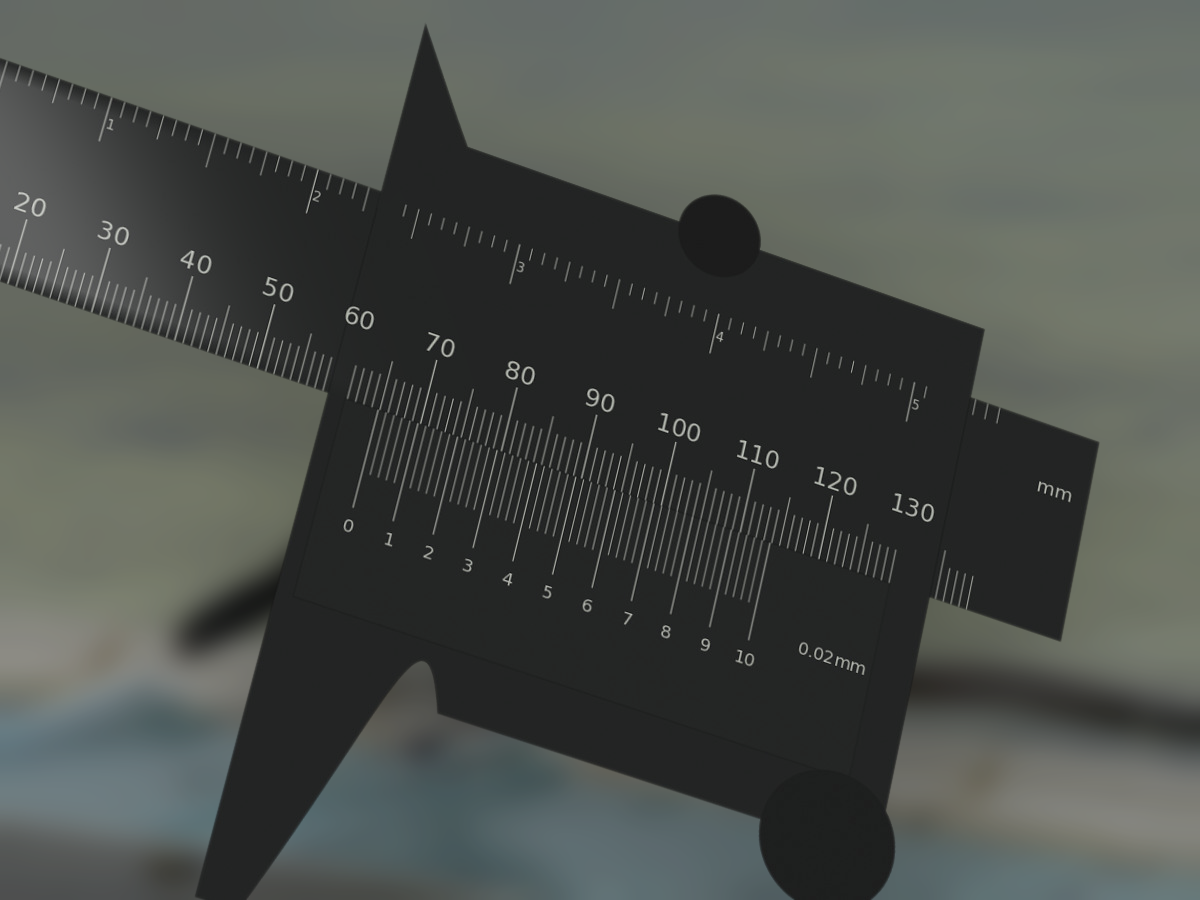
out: value=64.8 unit=mm
